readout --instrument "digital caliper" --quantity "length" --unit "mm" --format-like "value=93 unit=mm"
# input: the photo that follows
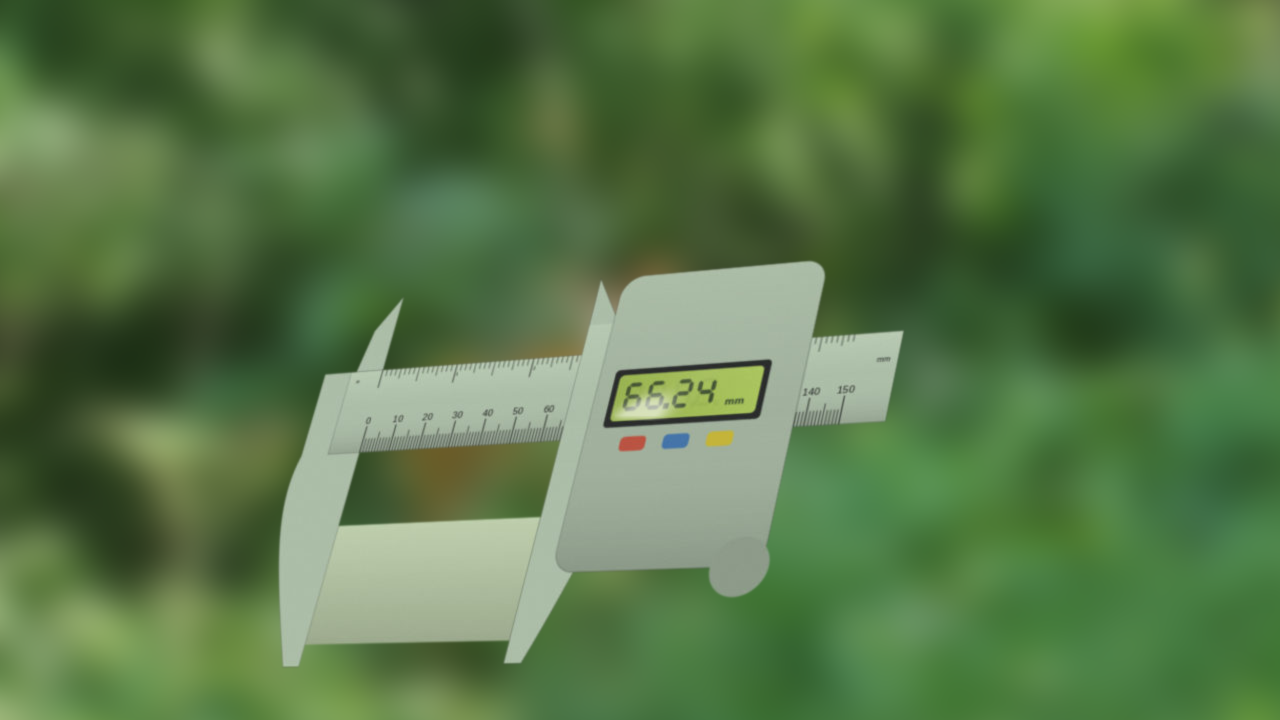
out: value=66.24 unit=mm
